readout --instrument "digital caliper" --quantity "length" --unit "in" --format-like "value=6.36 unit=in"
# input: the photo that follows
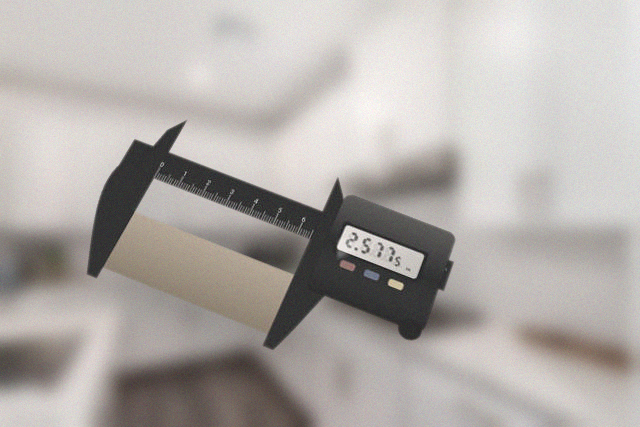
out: value=2.5775 unit=in
